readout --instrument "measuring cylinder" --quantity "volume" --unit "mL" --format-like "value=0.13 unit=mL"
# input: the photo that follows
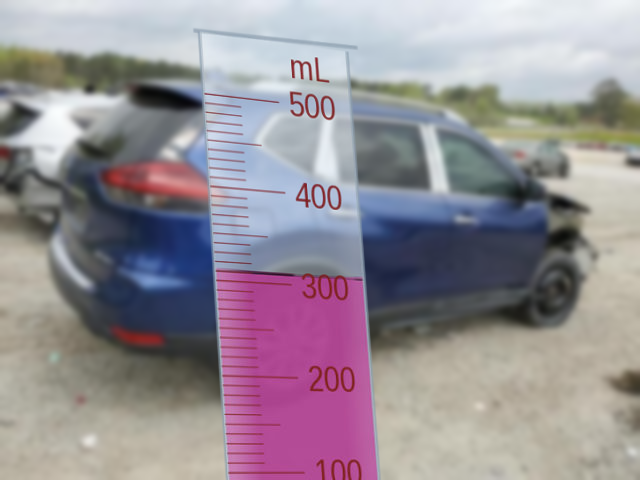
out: value=310 unit=mL
